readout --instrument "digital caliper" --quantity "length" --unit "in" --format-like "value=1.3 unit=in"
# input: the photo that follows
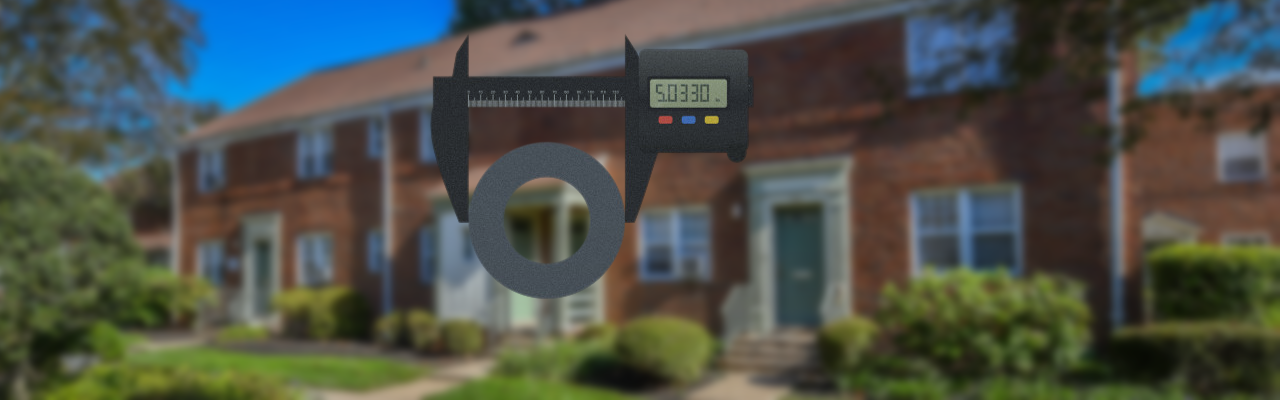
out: value=5.0330 unit=in
